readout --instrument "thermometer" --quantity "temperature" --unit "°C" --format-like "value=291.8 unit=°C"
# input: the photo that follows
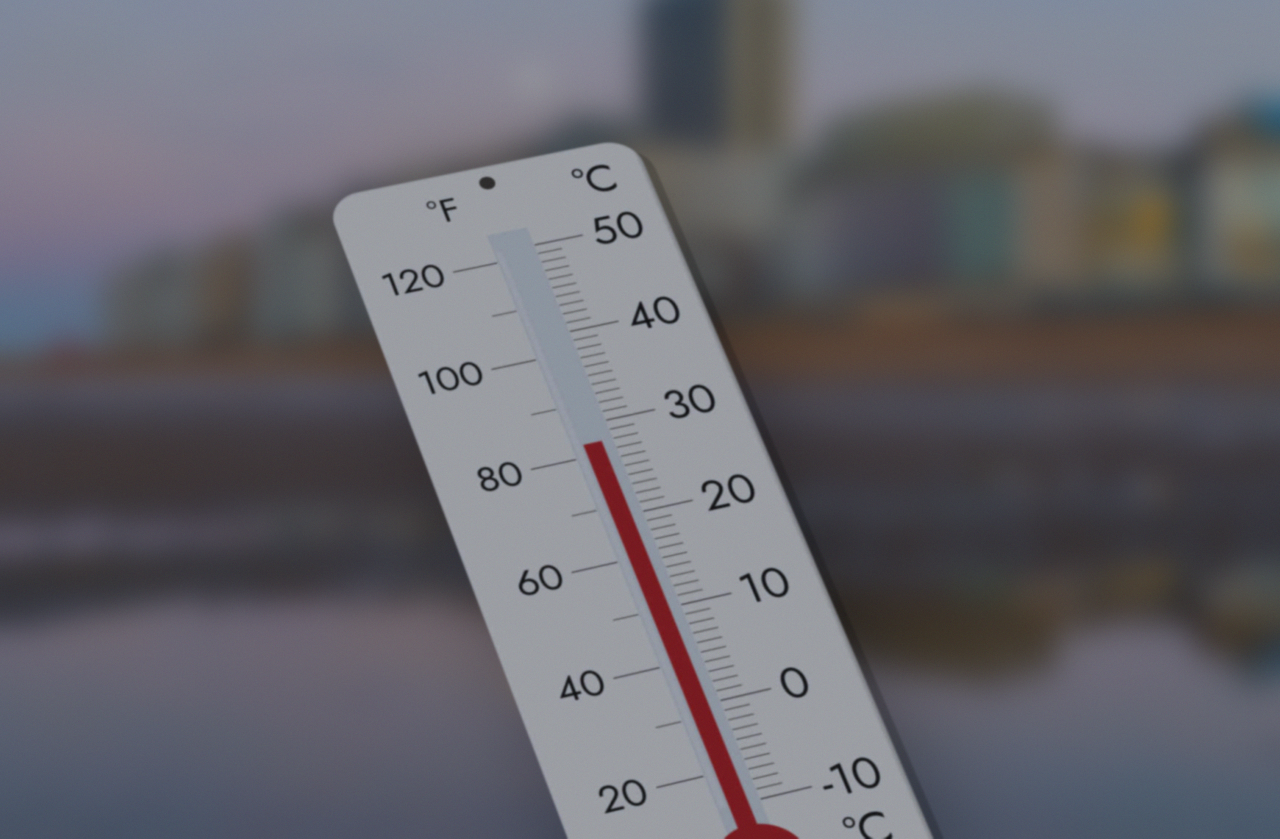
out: value=28 unit=°C
